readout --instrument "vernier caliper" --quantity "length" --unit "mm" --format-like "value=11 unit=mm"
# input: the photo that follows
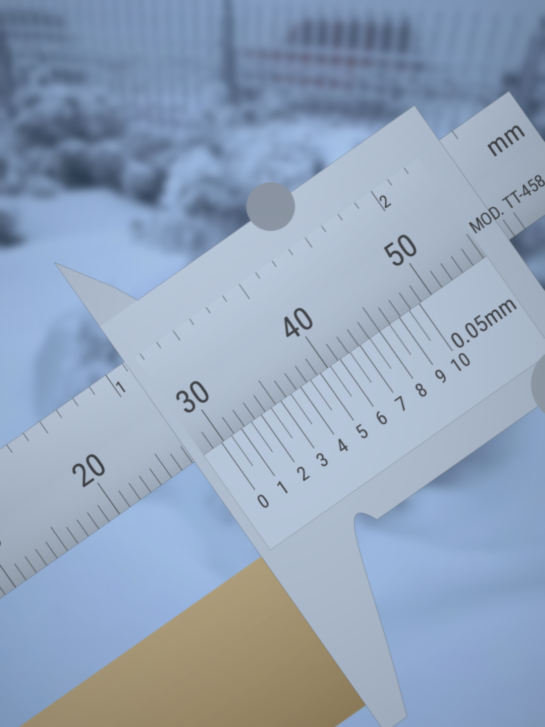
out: value=29.8 unit=mm
